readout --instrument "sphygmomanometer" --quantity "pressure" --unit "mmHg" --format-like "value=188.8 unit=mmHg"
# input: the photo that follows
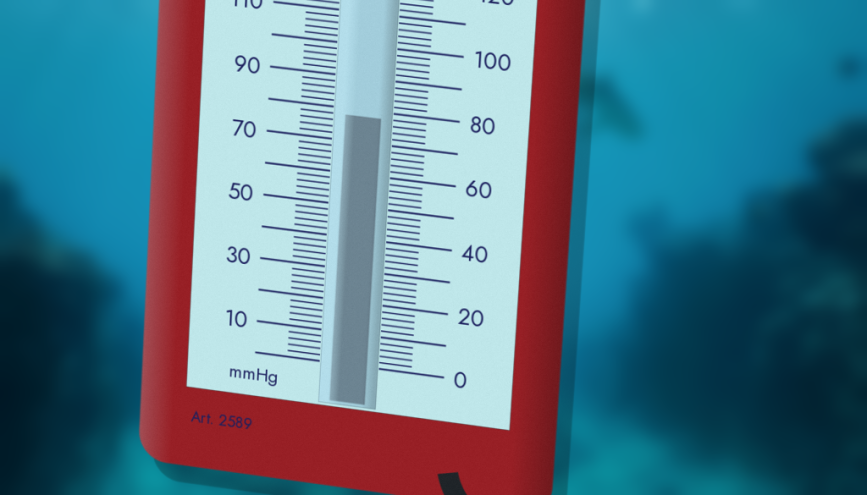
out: value=78 unit=mmHg
